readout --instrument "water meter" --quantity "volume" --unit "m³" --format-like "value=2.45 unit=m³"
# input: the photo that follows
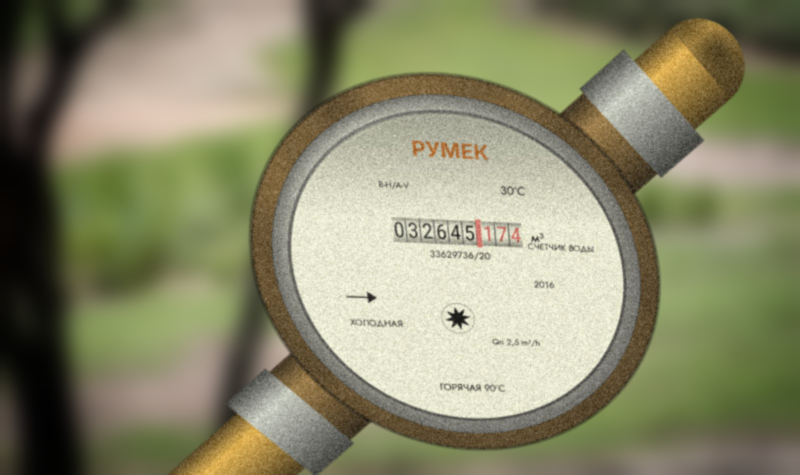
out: value=32645.174 unit=m³
